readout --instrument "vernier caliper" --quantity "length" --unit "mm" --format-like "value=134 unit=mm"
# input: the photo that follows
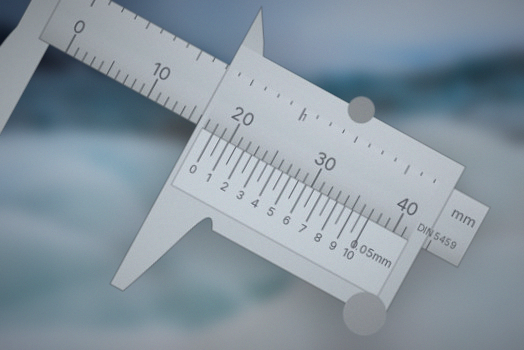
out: value=18.0 unit=mm
